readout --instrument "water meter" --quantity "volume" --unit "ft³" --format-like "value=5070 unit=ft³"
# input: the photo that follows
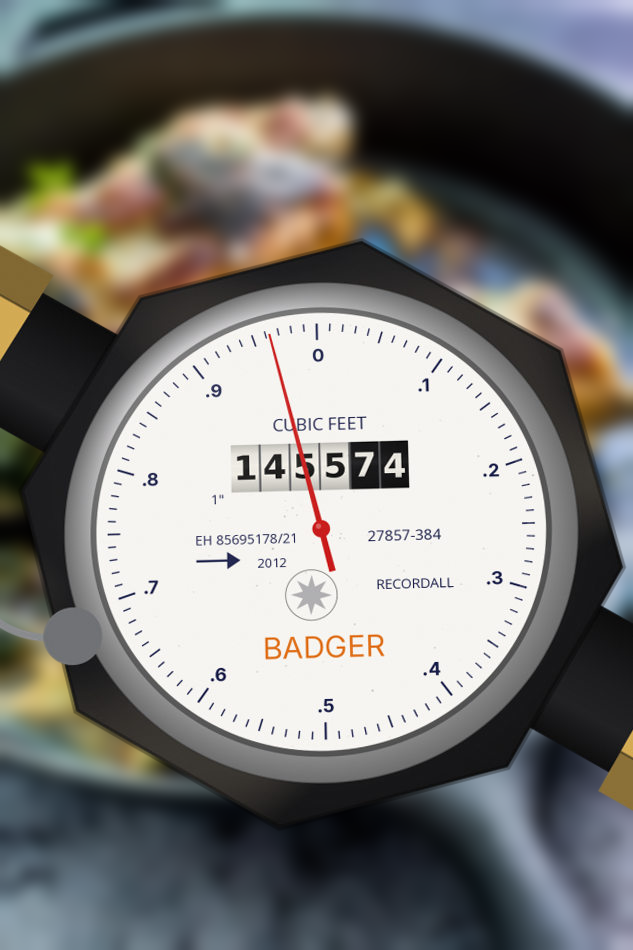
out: value=145573.96 unit=ft³
